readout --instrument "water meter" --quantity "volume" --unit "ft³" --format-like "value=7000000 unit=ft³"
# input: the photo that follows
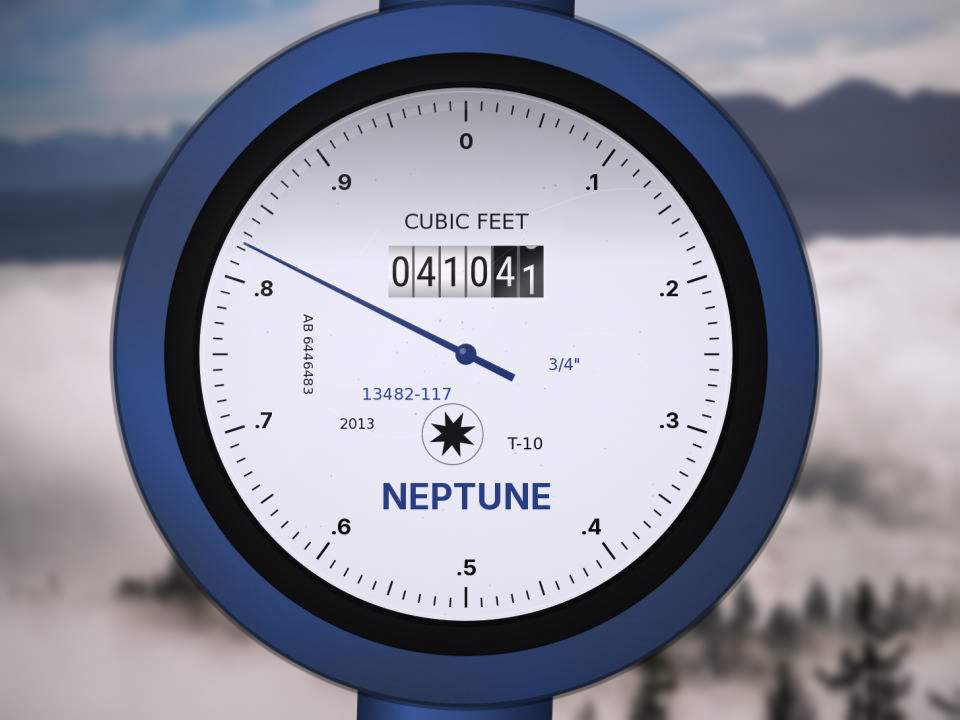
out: value=41040.82 unit=ft³
